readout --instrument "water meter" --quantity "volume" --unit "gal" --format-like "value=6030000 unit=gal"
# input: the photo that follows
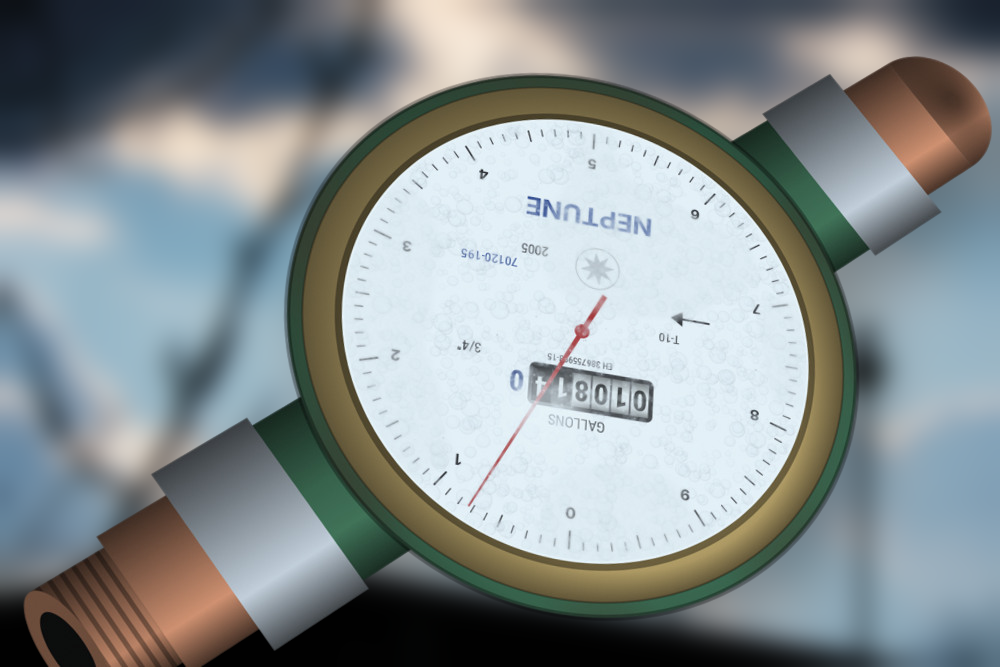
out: value=108140.7 unit=gal
